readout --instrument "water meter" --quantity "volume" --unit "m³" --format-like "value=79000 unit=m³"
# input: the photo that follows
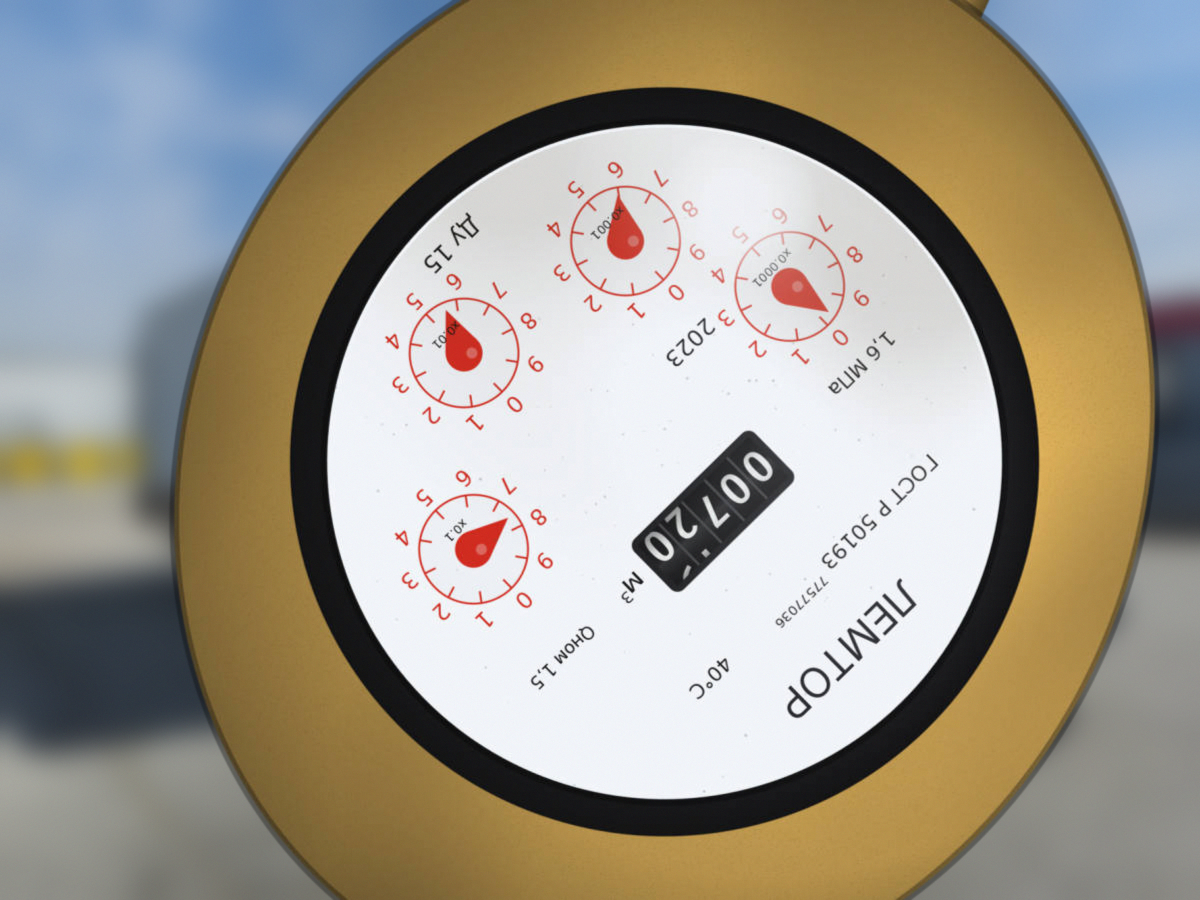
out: value=719.7559 unit=m³
